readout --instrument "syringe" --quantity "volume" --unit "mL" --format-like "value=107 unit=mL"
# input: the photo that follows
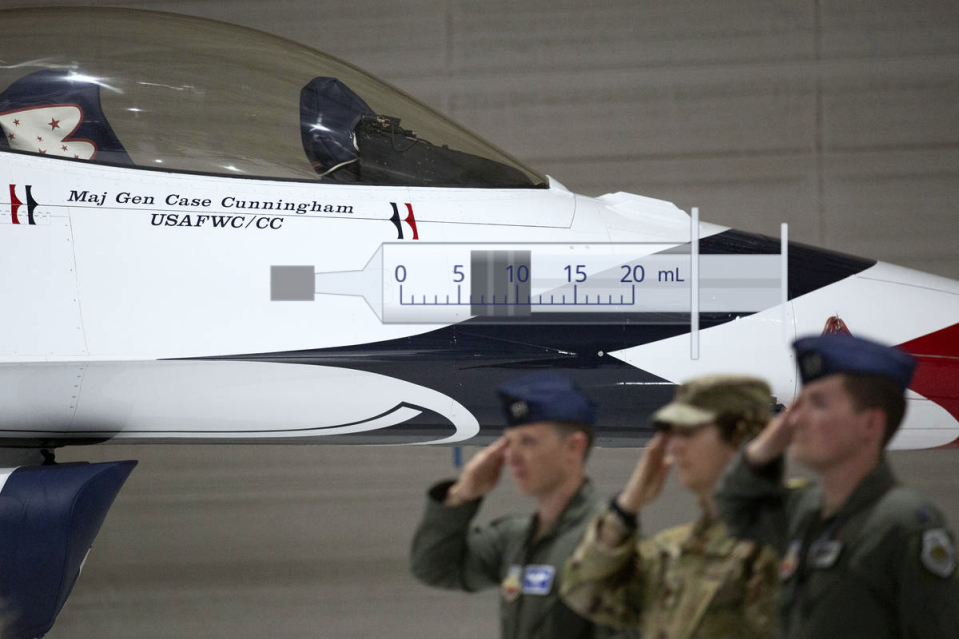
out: value=6 unit=mL
